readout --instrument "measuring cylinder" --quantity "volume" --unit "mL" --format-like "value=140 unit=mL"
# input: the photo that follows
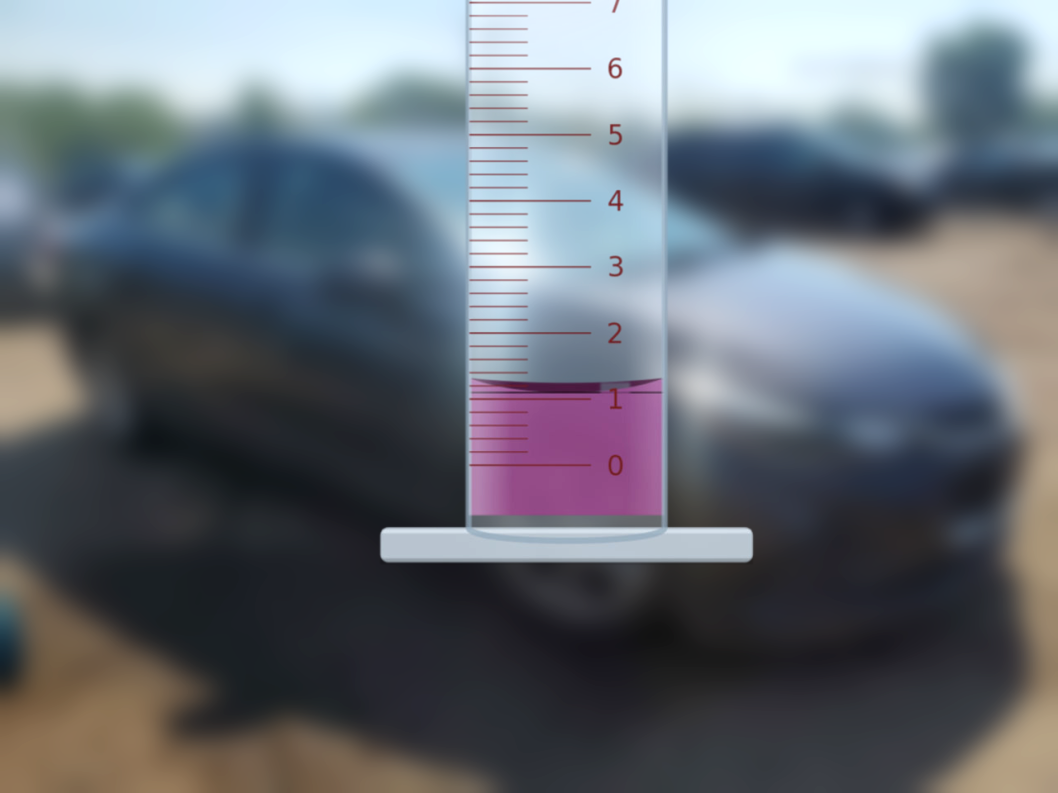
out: value=1.1 unit=mL
